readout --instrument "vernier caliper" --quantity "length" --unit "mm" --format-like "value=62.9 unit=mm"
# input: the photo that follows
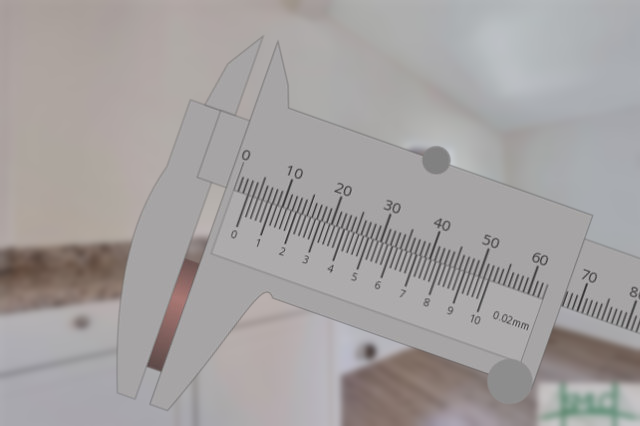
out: value=3.0 unit=mm
